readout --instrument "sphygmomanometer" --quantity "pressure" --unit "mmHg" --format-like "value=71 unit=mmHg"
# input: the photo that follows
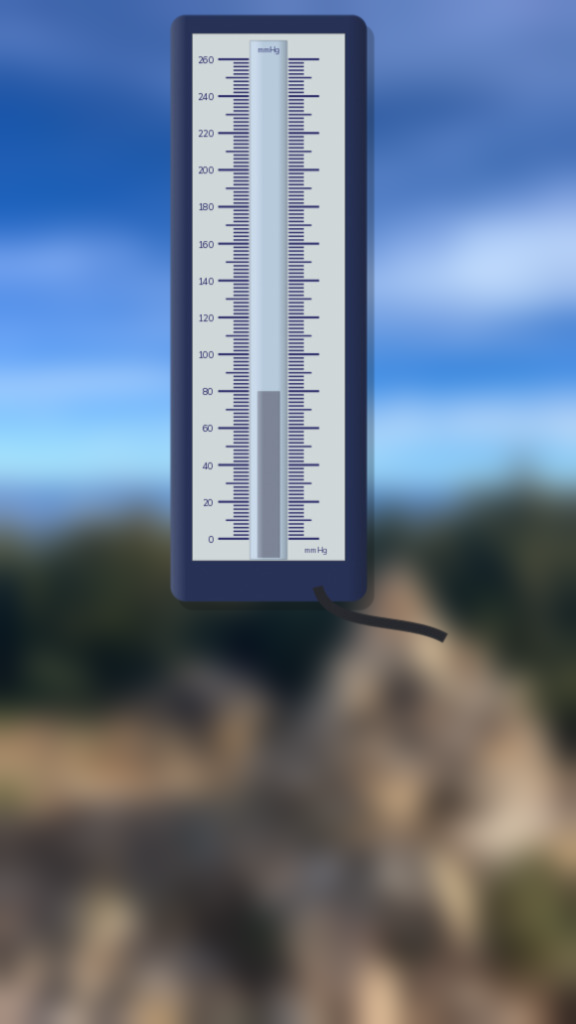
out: value=80 unit=mmHg
